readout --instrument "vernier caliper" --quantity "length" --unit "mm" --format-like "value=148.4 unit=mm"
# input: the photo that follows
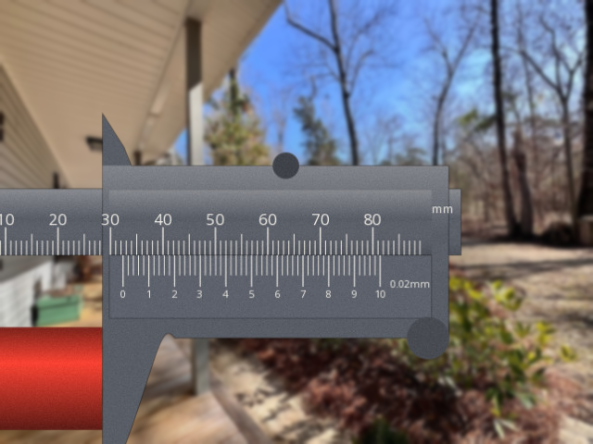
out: value=32.4 unit=mm
